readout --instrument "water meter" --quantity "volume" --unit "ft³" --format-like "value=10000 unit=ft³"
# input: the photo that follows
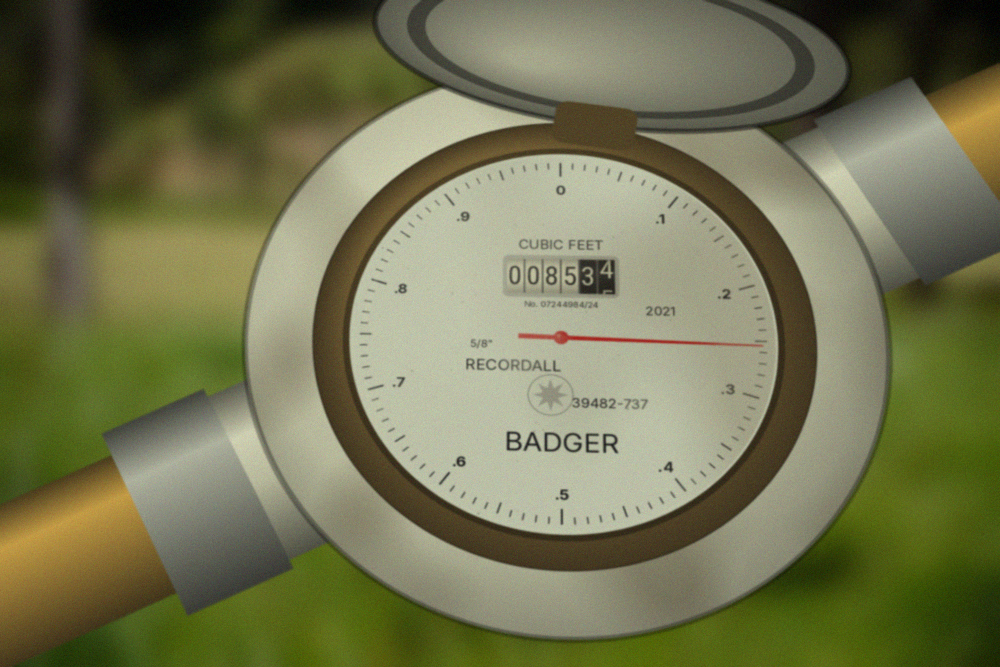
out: value=8534.25 unit=ft³
